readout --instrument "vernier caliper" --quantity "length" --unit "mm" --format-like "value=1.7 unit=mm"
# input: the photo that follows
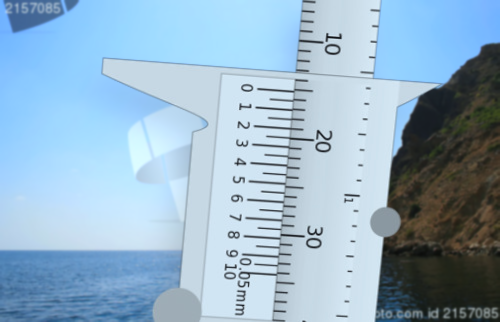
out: value=15.2 unit=mm
